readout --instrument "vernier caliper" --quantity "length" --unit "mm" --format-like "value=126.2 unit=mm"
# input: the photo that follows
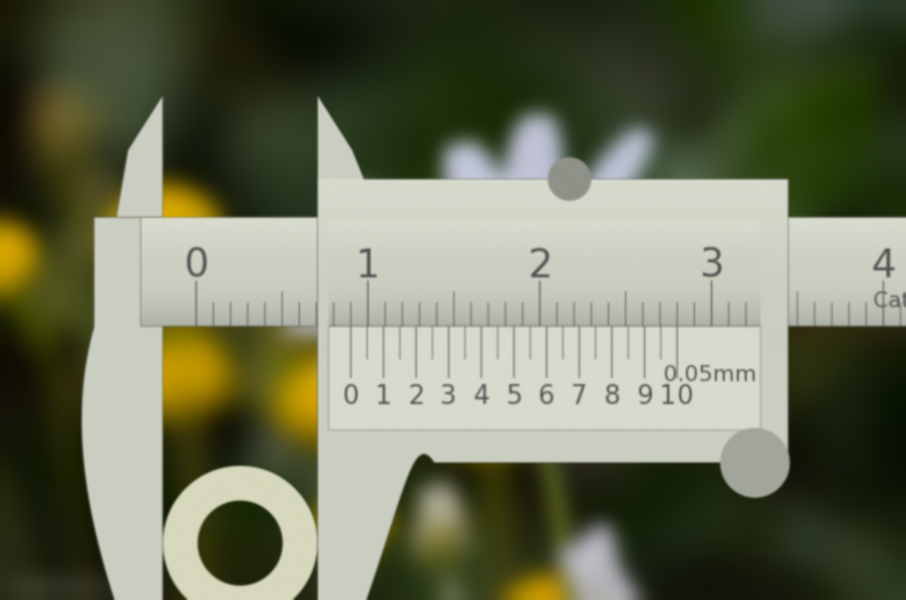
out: value=9.0 unit=mm
